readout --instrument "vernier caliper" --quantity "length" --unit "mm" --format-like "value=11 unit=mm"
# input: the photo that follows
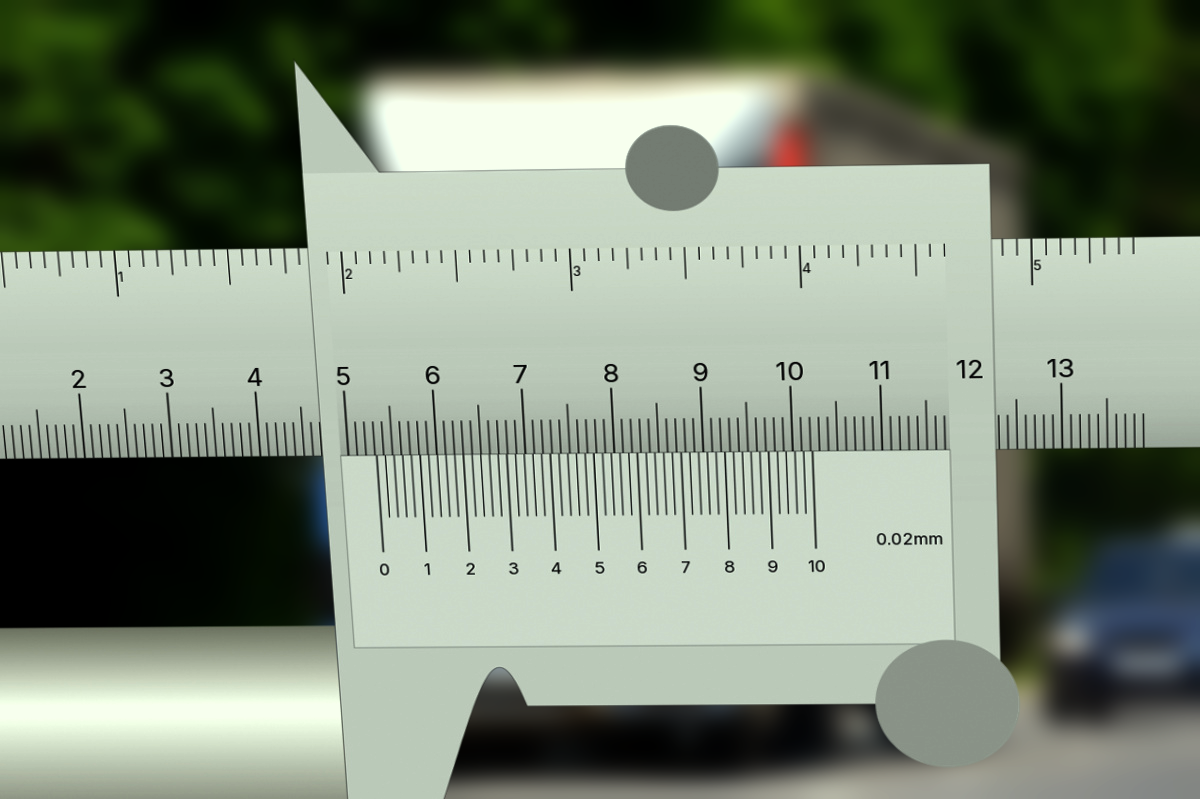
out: value=53.2 unit=mm
